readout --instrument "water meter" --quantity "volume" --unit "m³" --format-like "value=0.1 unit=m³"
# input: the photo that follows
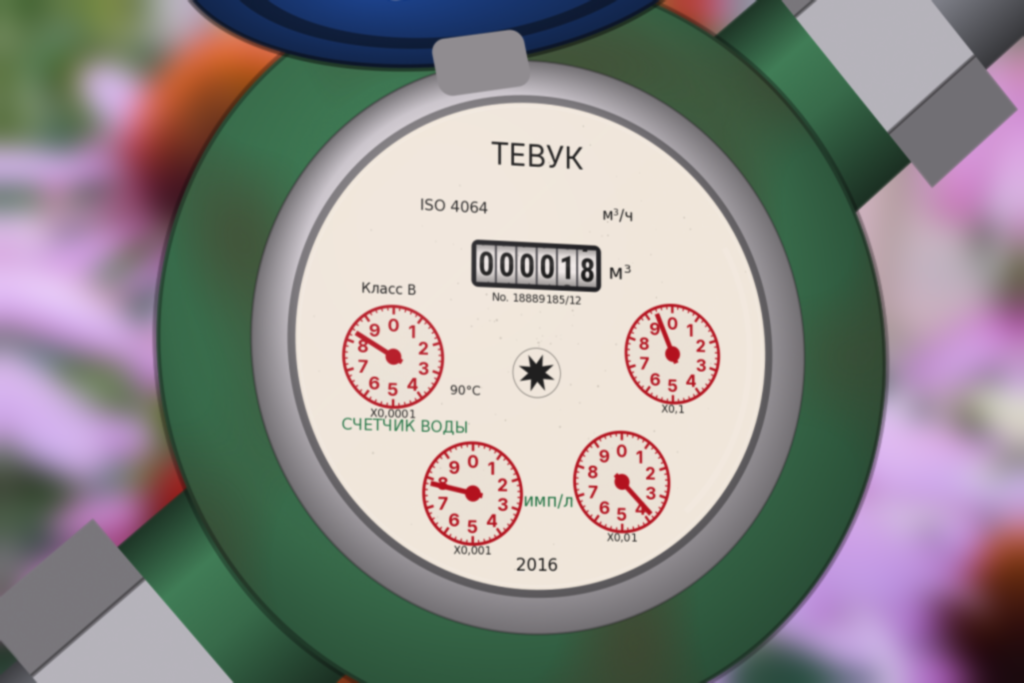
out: value=17.9378 unit=m³
